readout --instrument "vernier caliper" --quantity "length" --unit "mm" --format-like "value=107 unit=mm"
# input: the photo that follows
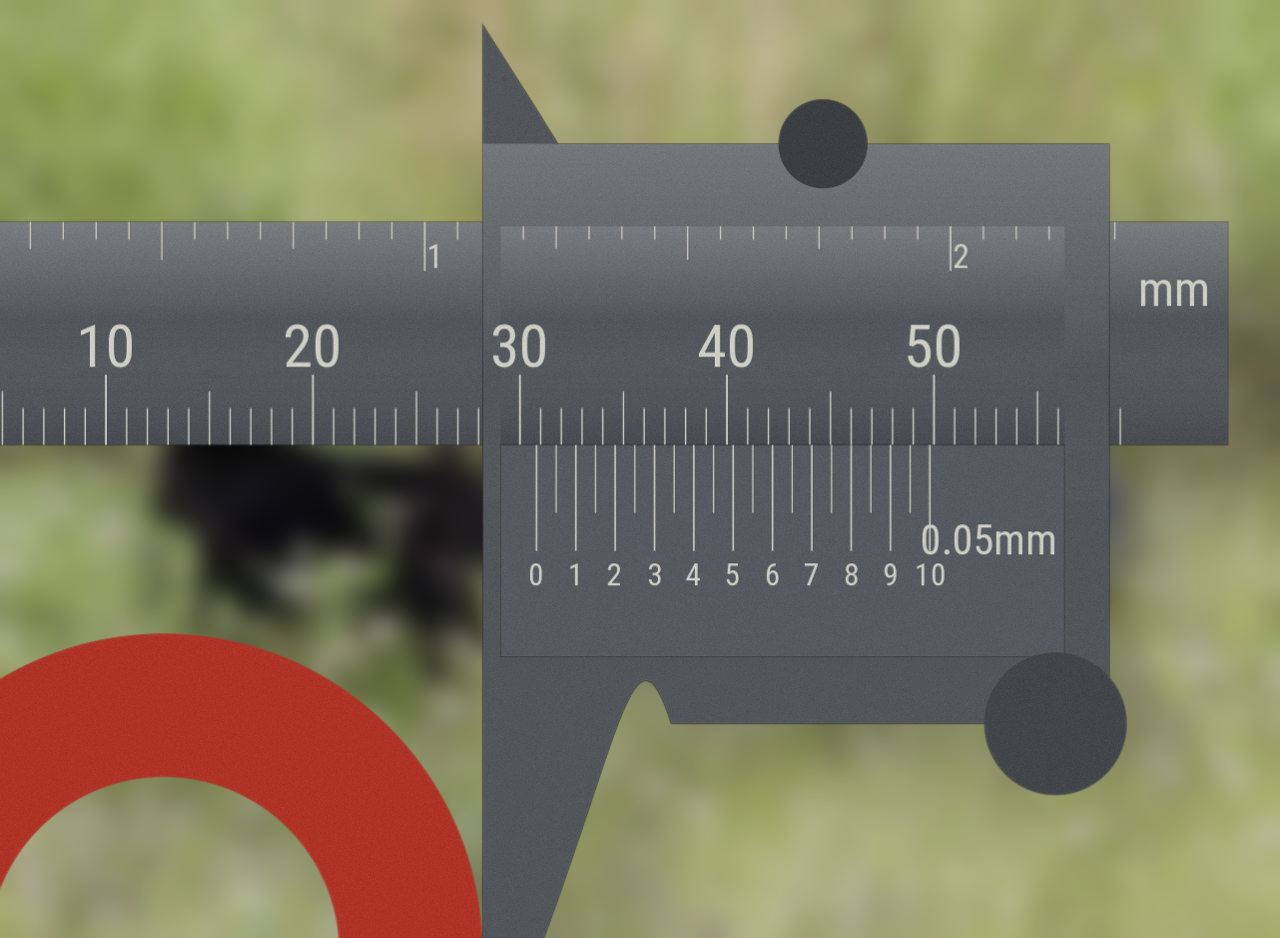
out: value=30.8 unit=mm
